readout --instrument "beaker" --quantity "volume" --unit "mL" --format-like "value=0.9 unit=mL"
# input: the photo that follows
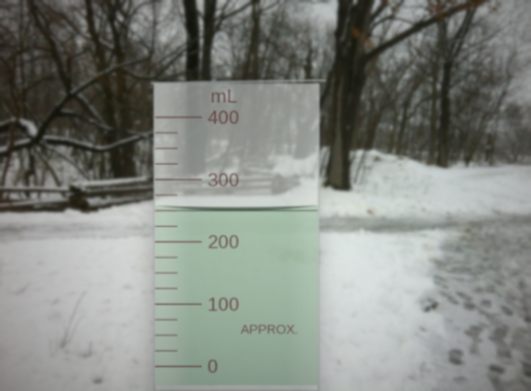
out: value=250 unit=mL
